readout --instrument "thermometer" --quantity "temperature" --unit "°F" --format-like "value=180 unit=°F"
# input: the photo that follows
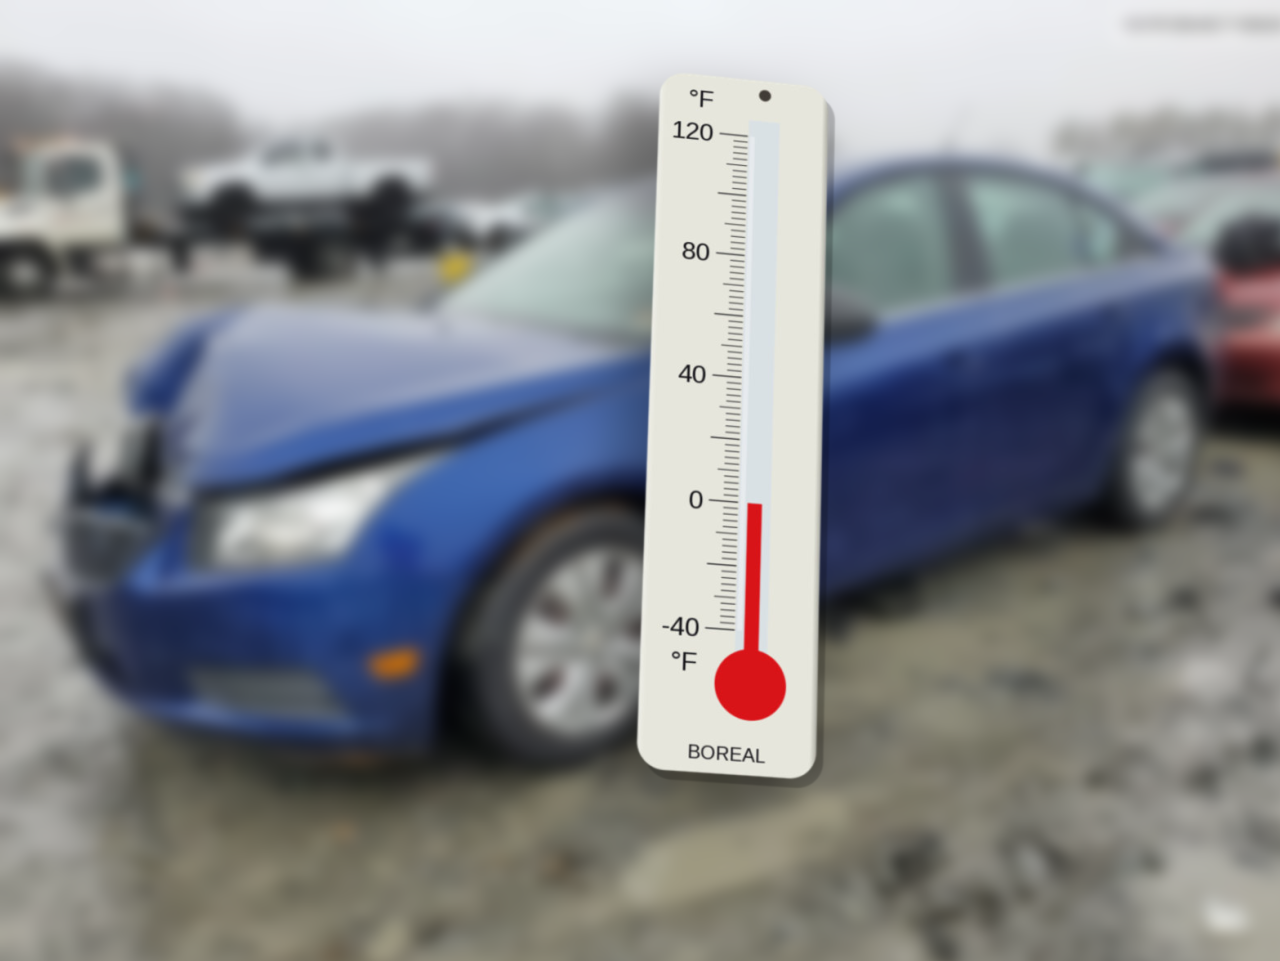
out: value=0 unit=°F
